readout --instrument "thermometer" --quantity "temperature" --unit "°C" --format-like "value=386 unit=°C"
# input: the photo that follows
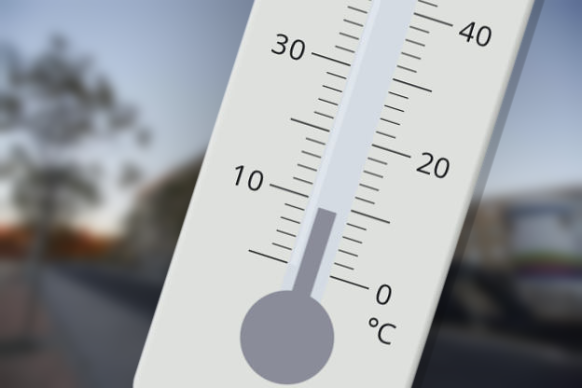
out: value=9 unit=°C
